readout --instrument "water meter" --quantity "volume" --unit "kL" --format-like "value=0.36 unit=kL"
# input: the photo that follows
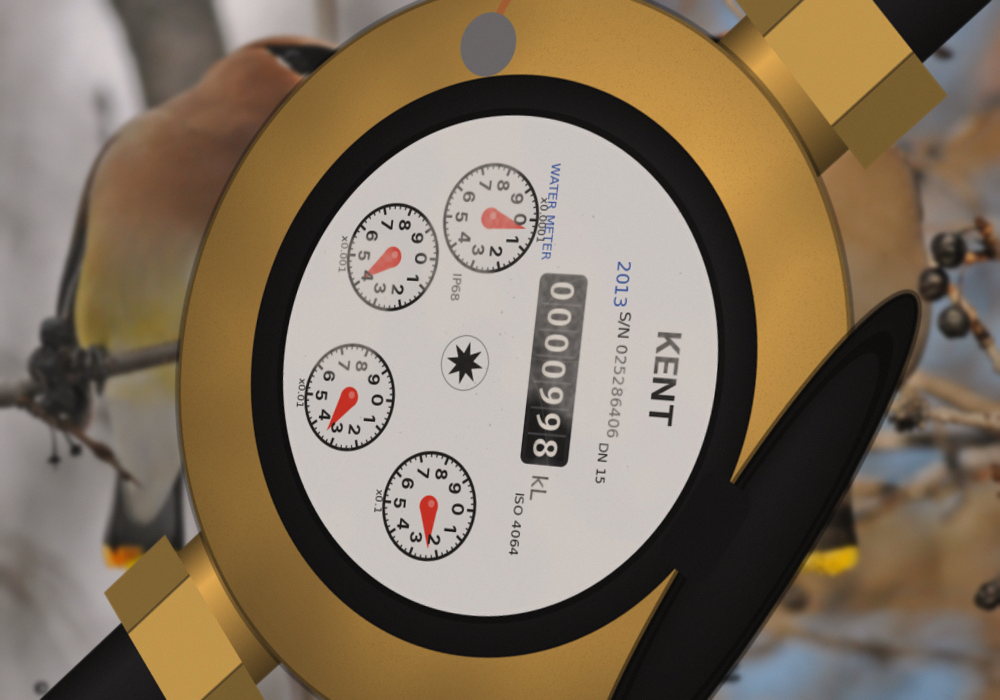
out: value=998.2340 unit=kL
